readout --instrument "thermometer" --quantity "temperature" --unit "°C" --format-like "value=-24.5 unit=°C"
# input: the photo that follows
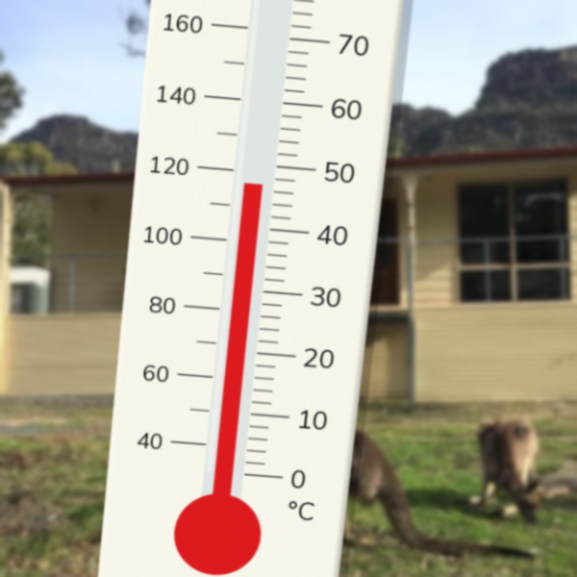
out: value=47 unit=°C
